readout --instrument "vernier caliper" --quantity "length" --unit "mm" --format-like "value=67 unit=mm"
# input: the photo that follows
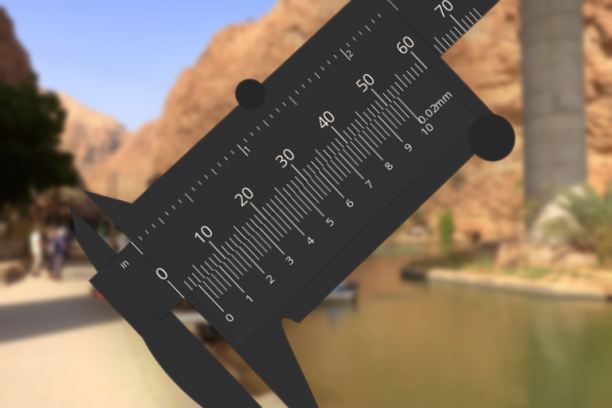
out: value=3.4 unit=mm
